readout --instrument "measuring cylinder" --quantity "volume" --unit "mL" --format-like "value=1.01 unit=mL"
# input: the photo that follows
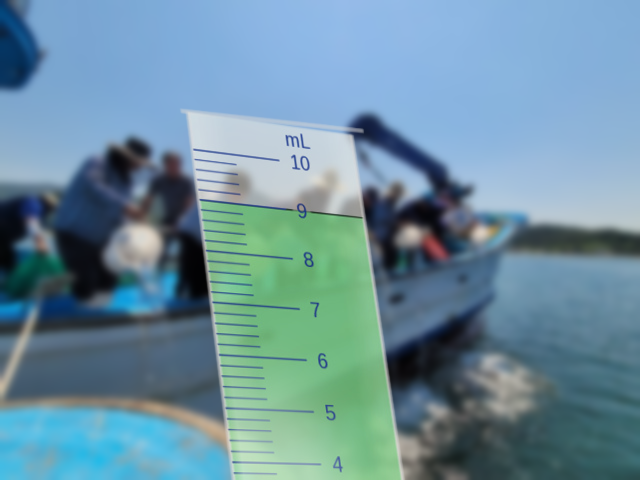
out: value=9 unit=mL
